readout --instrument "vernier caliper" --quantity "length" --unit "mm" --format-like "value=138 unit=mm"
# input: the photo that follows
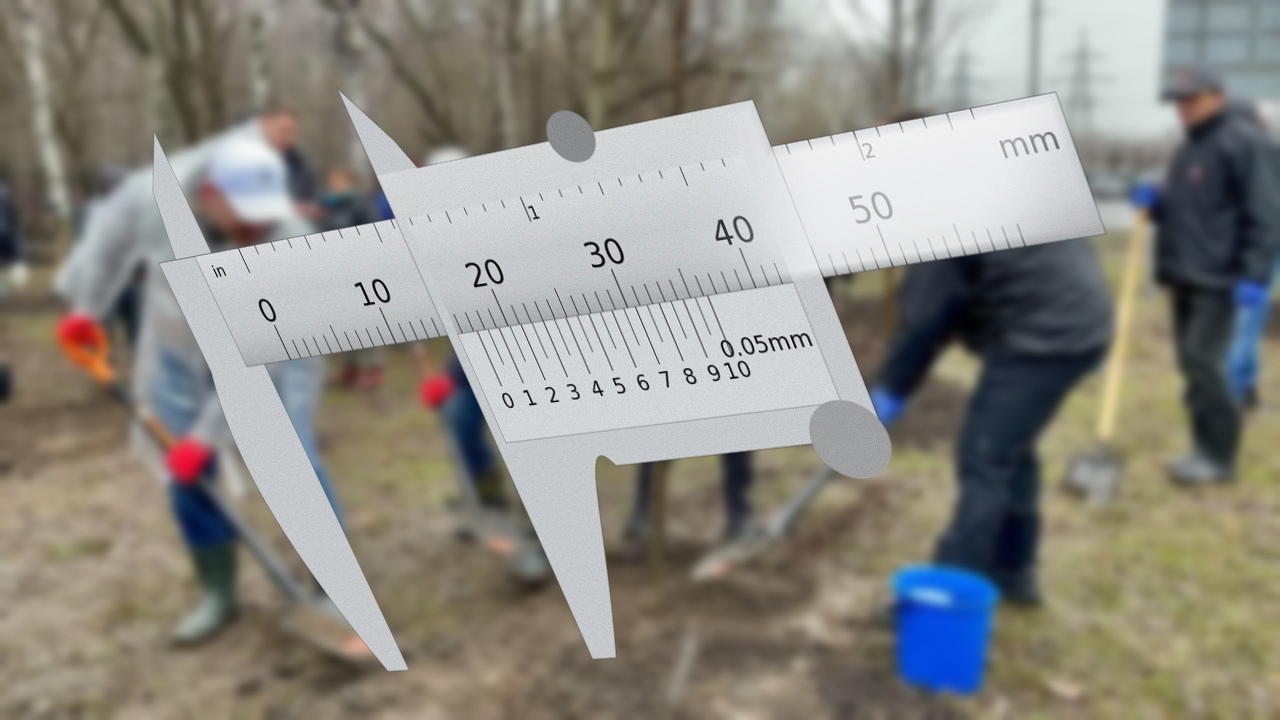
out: value=17.3 unit=mm
